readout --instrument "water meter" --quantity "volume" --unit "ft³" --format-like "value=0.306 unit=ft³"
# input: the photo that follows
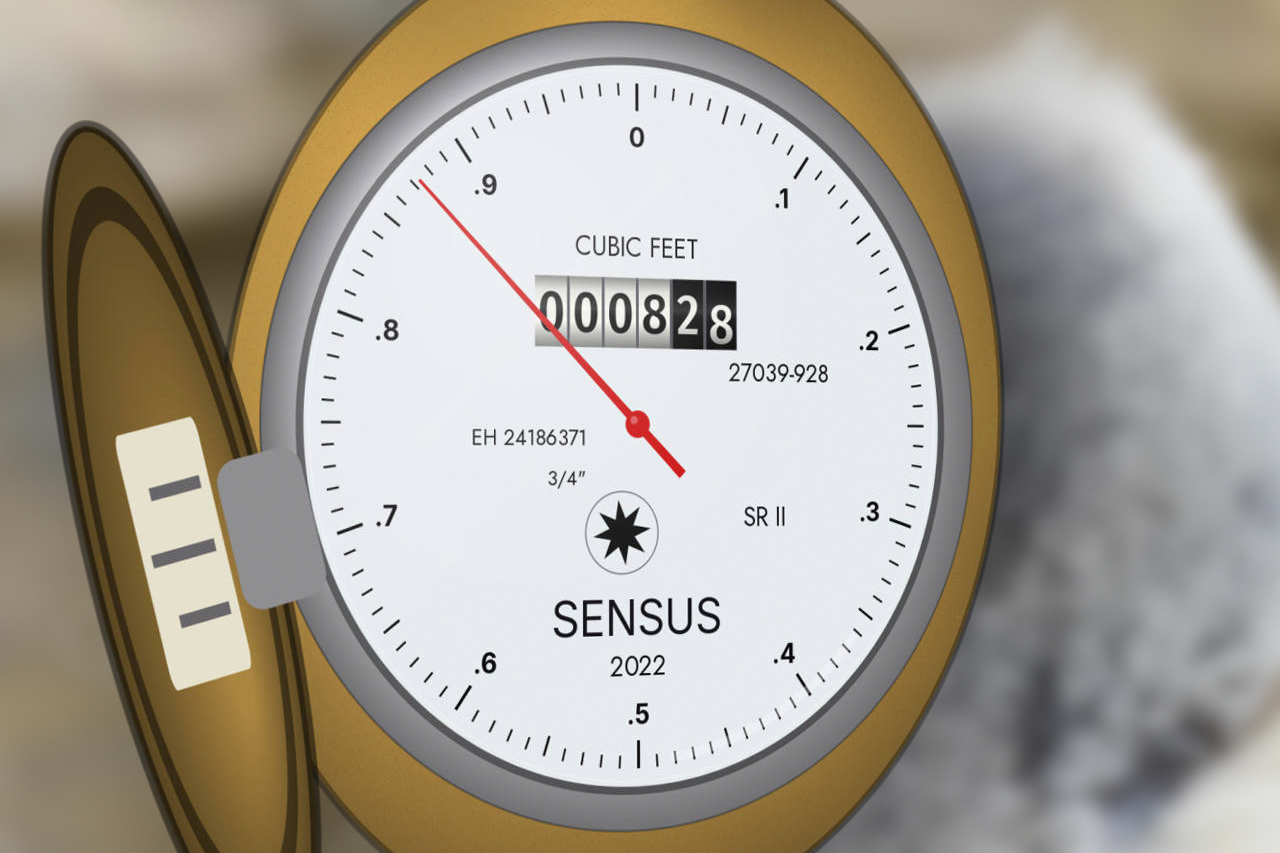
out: value=827.87 unit=ft³
